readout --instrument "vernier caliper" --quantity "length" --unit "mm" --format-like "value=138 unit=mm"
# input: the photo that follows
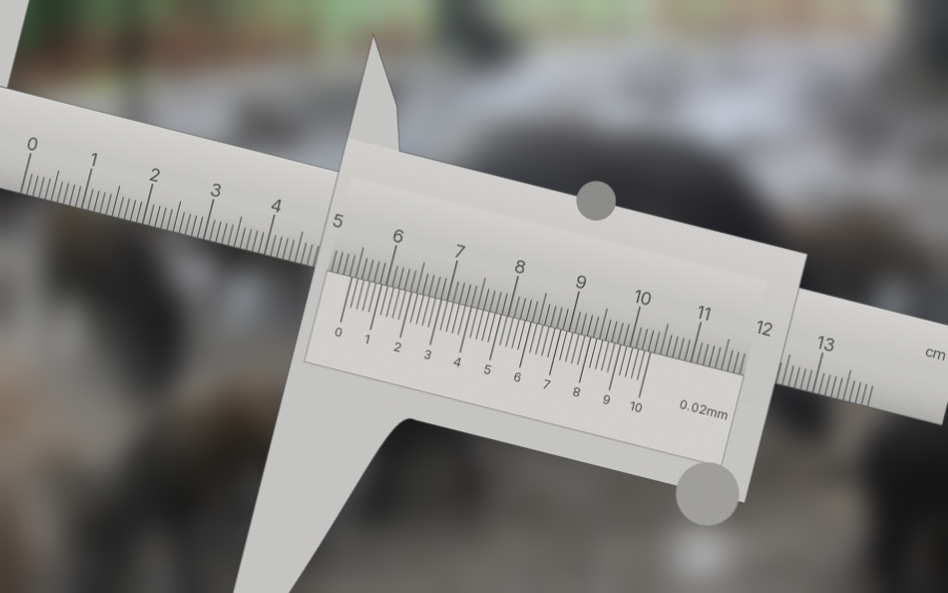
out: value=54.4 unit=mm
